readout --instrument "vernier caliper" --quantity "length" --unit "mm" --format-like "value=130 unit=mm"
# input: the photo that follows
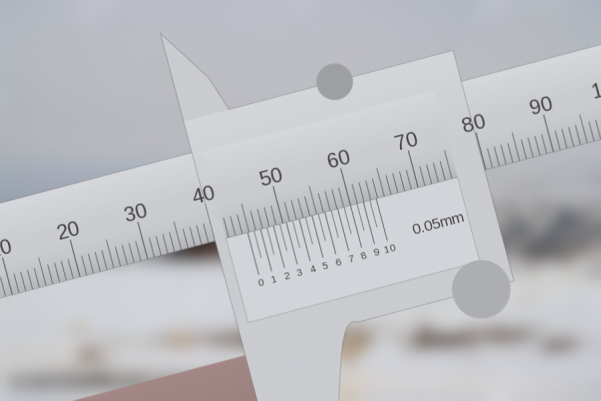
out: value=44.8 unit=mm
